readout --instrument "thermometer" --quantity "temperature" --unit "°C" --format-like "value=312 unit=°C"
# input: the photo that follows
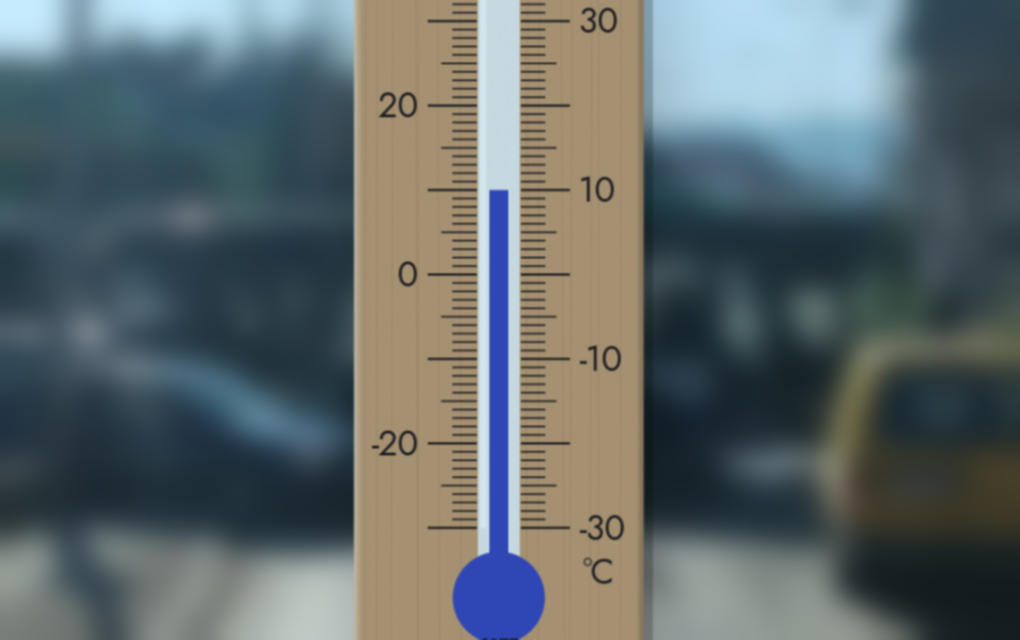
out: value=10 unit=°C
